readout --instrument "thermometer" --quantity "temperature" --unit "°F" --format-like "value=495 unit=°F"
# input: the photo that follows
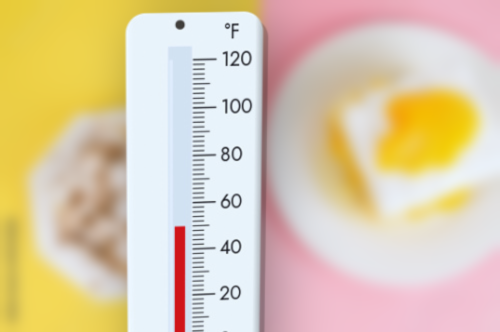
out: value=50 unit=°F
